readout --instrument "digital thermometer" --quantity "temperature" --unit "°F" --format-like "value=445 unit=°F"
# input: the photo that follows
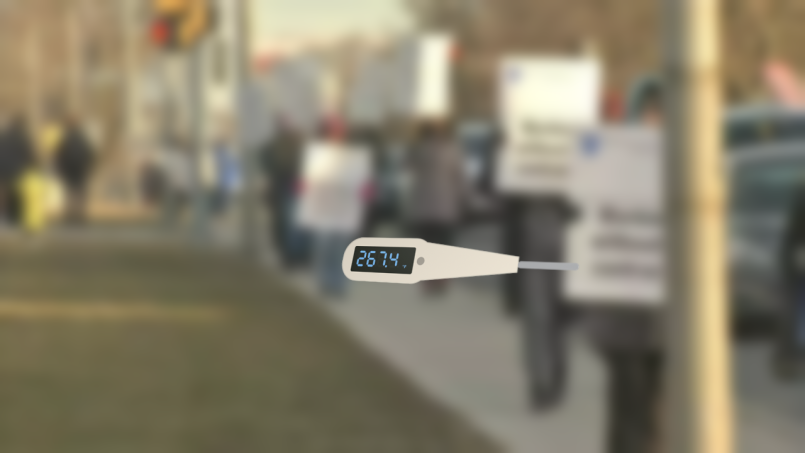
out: value=267.4 unit=°F
